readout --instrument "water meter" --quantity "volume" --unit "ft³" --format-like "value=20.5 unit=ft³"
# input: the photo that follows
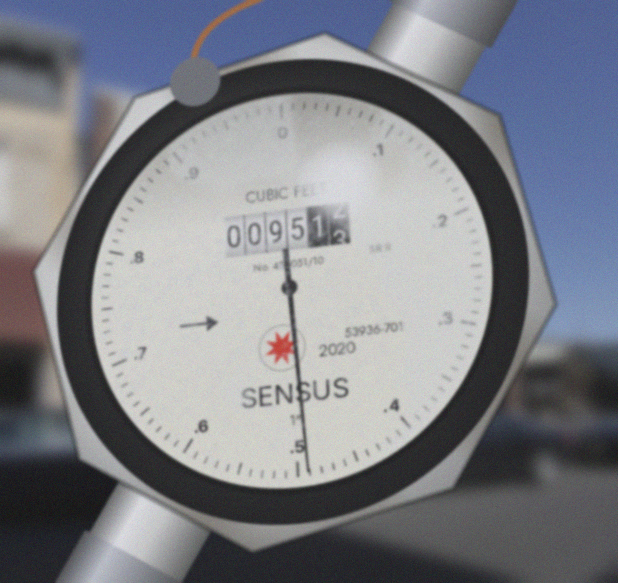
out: value=9512.49 unit=ft³
